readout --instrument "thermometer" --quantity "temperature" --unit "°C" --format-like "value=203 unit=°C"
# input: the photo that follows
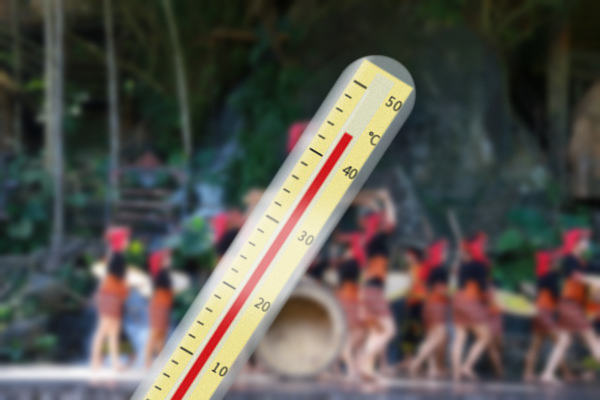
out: value=44 unit=°C
